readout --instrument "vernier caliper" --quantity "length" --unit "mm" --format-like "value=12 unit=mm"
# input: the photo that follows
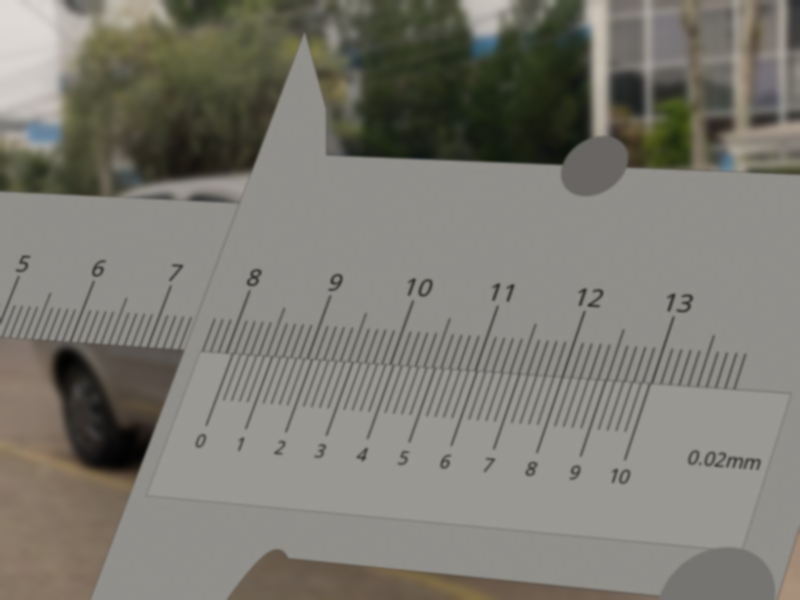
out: value=80.8 unit=mm
